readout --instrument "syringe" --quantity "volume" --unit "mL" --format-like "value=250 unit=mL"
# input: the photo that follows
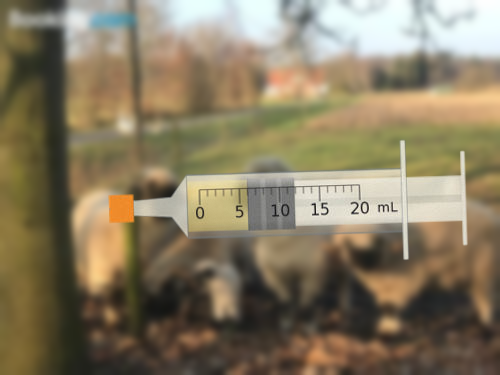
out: value=6 unit=mL
